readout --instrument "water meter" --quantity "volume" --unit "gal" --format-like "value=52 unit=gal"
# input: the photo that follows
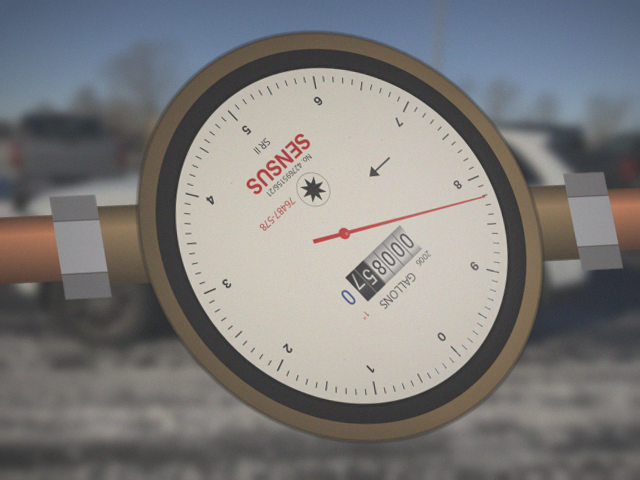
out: value=8568.2 unit=gal
